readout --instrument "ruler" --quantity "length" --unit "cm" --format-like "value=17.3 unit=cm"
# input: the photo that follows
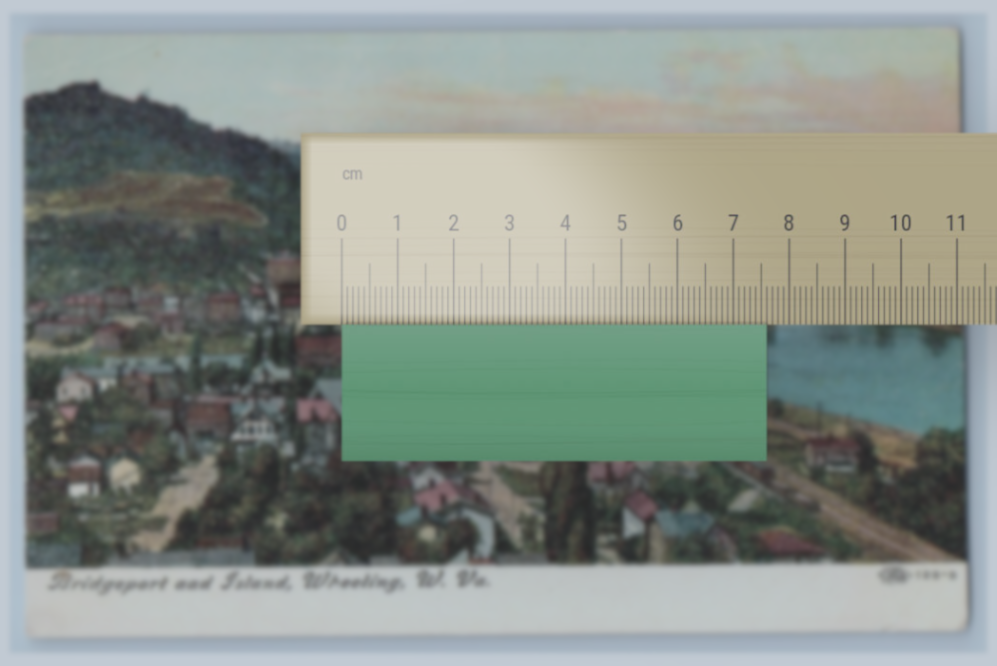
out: value=7.6 unit=cm
